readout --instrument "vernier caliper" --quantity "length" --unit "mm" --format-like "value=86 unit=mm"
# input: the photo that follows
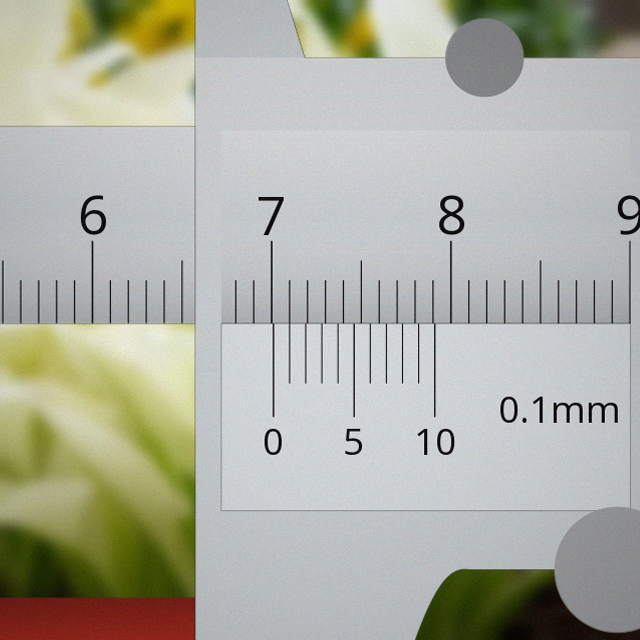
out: value=70.1 unit=mm
